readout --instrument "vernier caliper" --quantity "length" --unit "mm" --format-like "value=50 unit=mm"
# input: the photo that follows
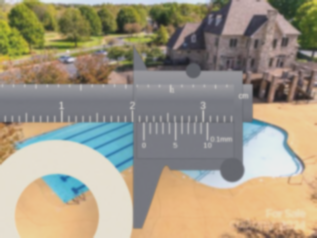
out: value=21.6 unit=mm
